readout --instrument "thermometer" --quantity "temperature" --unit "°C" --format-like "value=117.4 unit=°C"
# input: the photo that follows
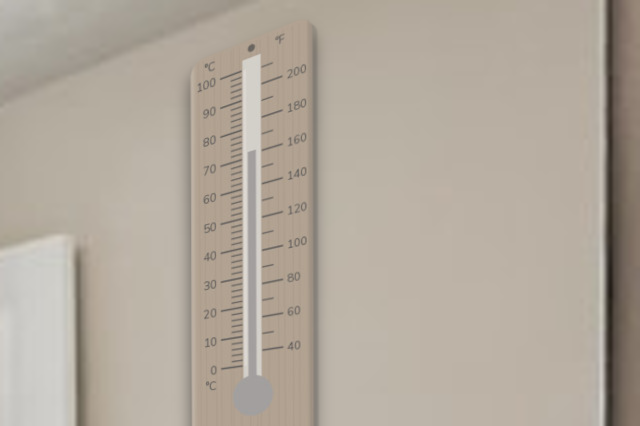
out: value=72 unit=°C
